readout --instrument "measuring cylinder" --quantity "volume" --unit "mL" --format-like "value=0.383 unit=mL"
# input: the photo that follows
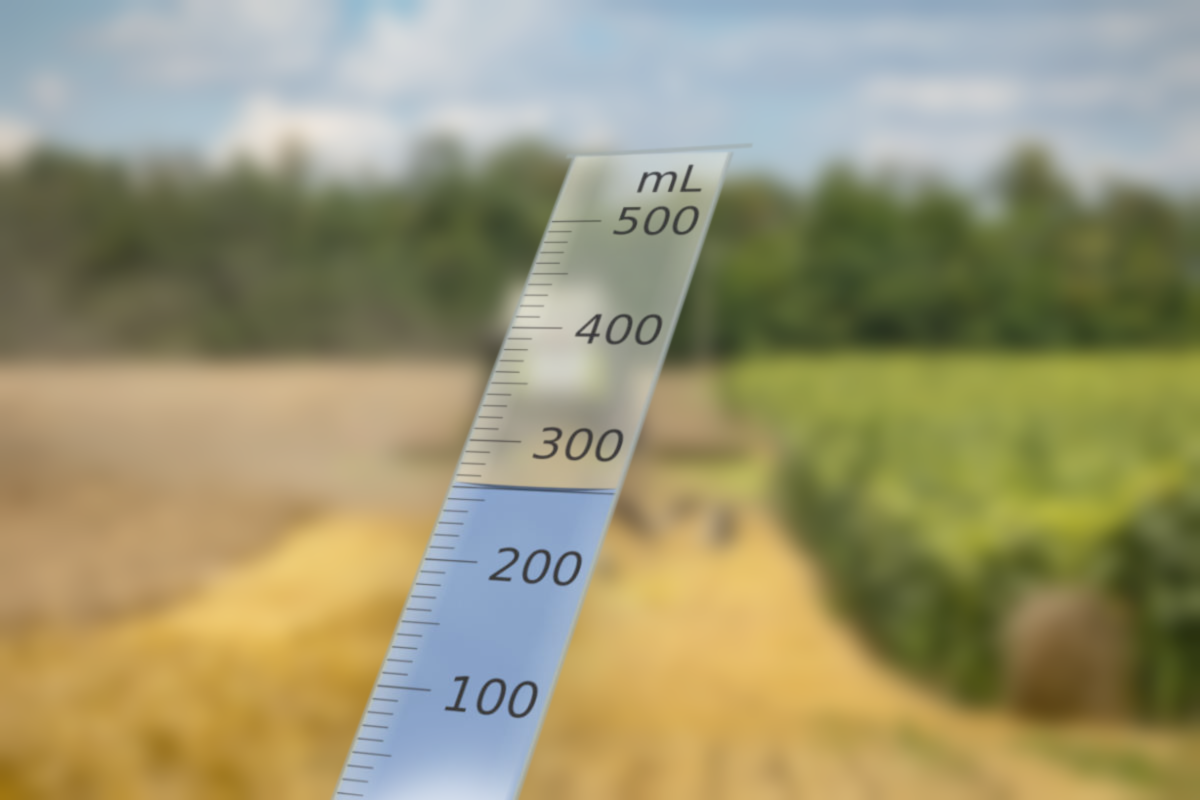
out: value=260 unit=mL
